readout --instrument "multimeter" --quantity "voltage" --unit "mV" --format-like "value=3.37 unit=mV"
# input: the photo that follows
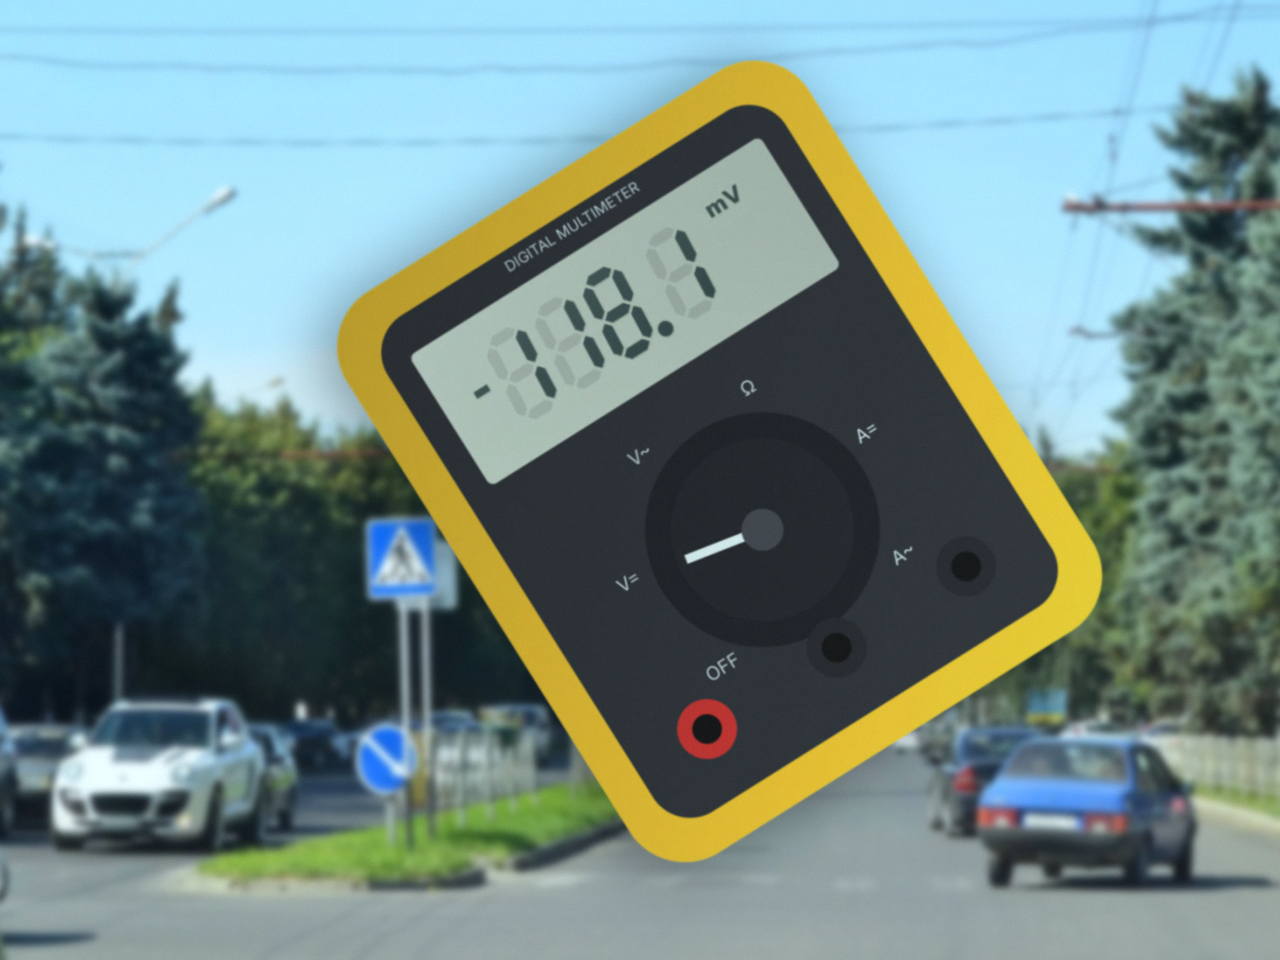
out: value=-118.1 unit=mV
